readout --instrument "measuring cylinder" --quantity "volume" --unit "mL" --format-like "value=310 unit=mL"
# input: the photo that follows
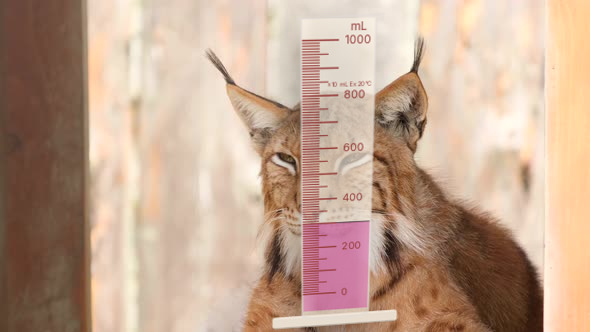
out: value=300 unit=mL
